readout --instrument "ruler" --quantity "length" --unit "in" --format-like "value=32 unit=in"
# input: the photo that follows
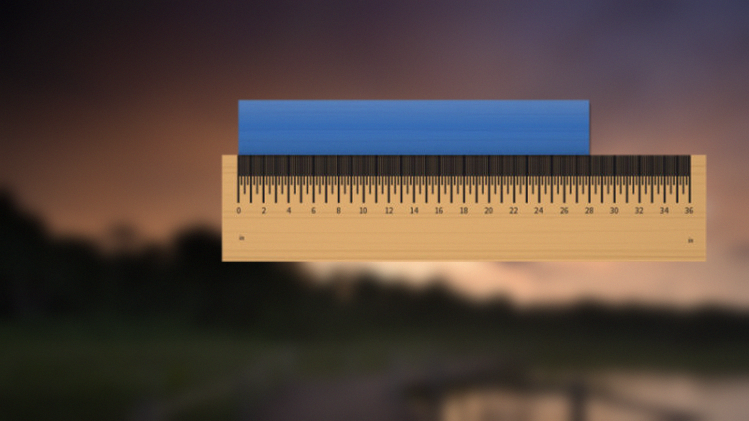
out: value=28 unit=in
